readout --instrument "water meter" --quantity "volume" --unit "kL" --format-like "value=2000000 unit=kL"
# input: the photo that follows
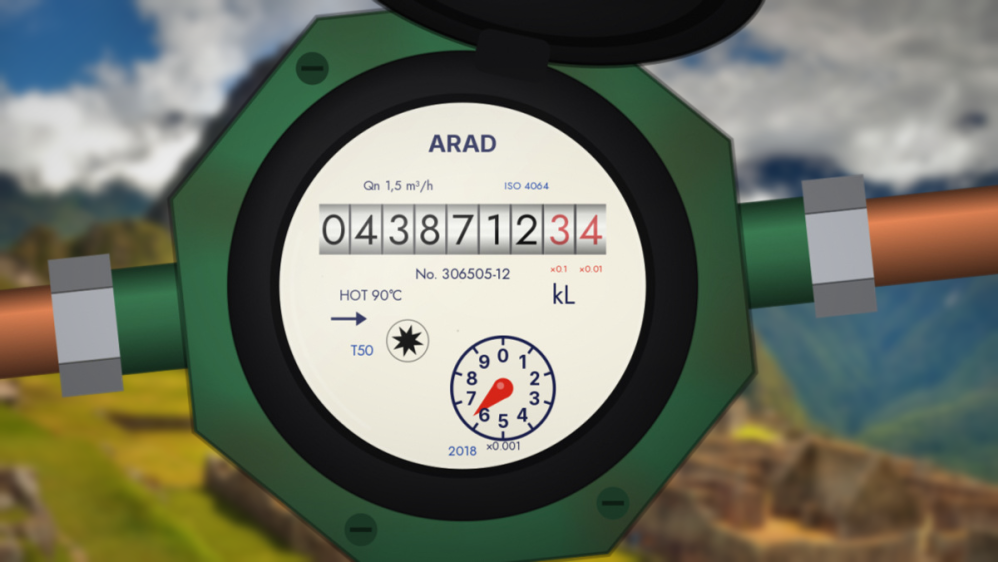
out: value=438712.346 unit=kL
